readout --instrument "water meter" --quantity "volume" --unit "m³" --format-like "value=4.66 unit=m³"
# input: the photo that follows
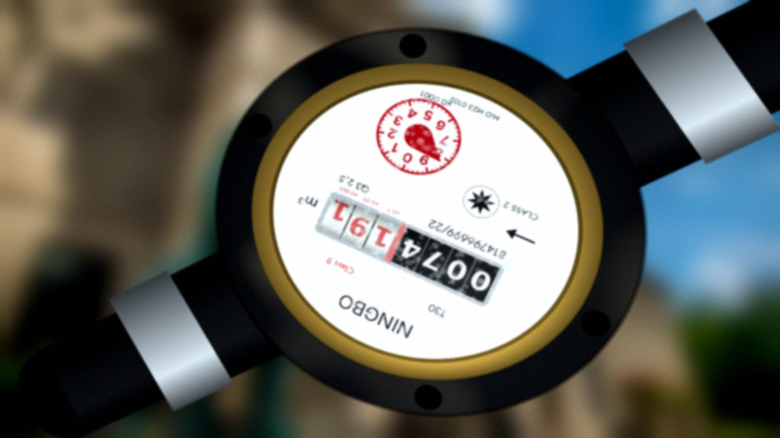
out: value=74.1908 unit=m³
